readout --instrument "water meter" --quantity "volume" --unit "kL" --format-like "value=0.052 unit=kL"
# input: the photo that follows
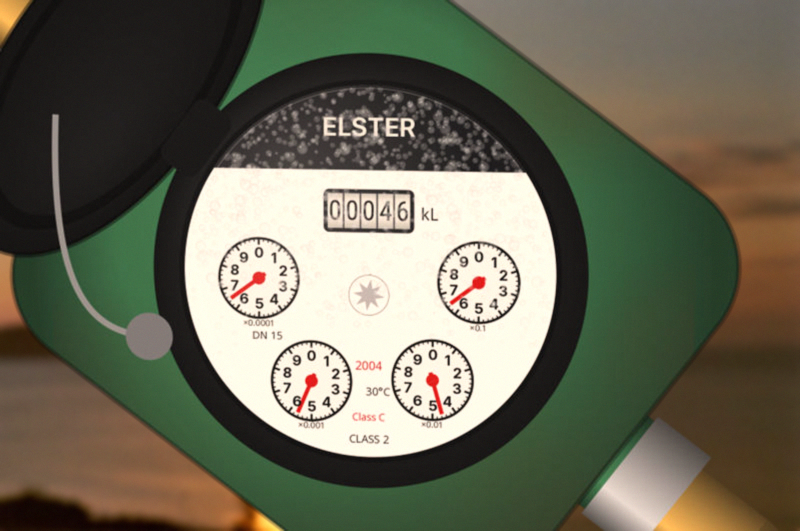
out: value=46.6456 unit=kL
